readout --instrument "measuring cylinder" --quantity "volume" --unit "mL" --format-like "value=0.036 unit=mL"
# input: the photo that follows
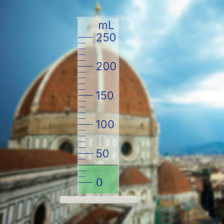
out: value=30 unit=mL
